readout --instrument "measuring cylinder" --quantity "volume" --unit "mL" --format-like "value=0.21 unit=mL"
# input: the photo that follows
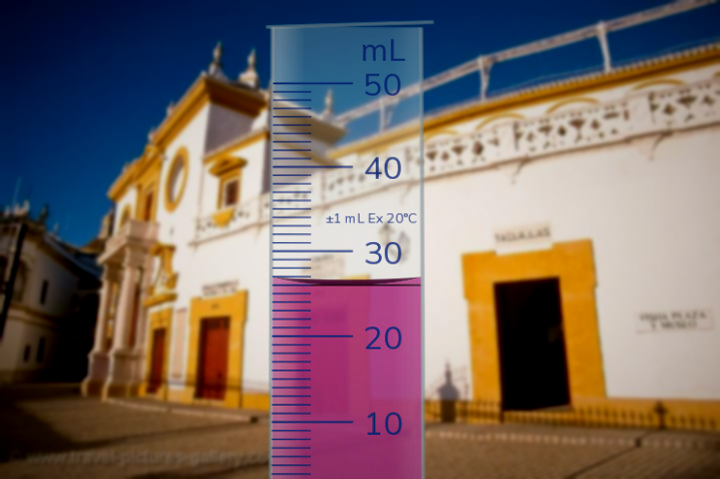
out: value=26 unit=mL
